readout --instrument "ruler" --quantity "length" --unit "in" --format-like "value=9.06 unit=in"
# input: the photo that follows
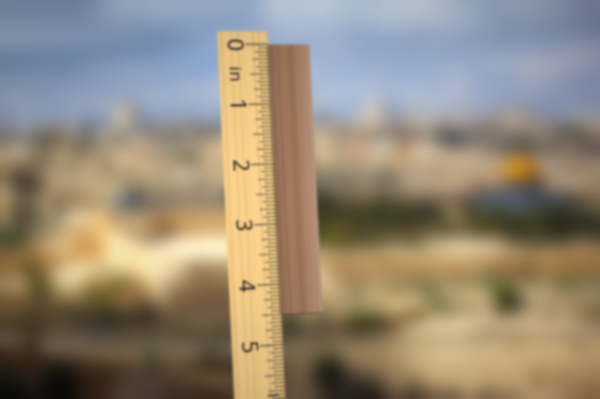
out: value=4.5 unit=in
